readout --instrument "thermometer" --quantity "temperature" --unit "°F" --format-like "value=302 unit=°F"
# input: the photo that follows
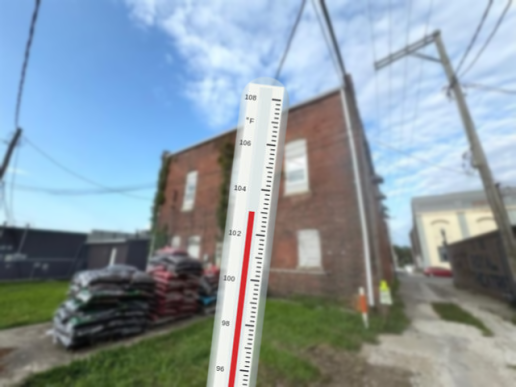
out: value=103 unit=°F
